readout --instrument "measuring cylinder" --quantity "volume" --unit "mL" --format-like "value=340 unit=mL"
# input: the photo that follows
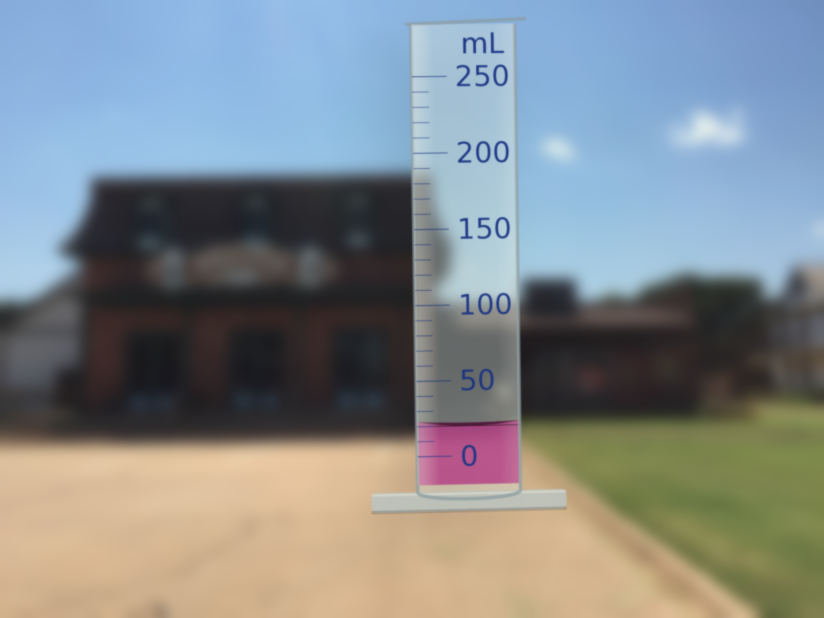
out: value=20 unit=mL
